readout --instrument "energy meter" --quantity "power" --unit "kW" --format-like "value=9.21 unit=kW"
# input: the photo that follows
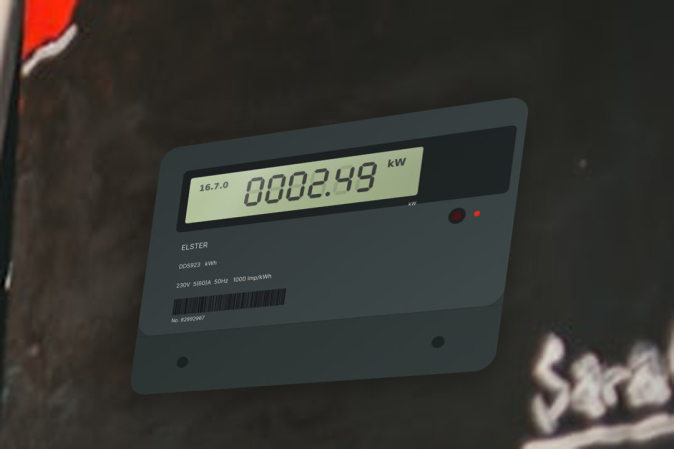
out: value=2.49 unit=kW
